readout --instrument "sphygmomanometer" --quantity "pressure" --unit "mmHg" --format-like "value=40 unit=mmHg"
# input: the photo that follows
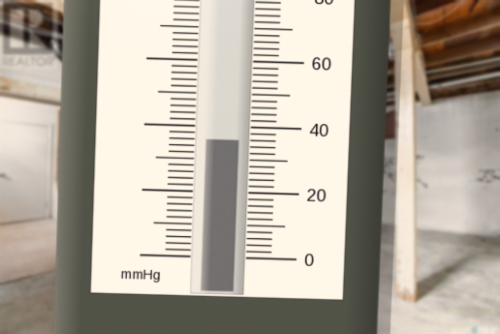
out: value=36 unit=mmHg
